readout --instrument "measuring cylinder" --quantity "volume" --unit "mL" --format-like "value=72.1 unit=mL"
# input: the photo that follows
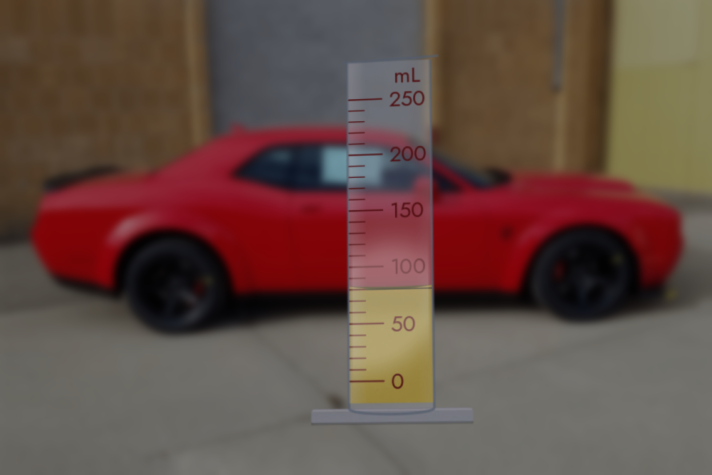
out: value=80 unit=mL
